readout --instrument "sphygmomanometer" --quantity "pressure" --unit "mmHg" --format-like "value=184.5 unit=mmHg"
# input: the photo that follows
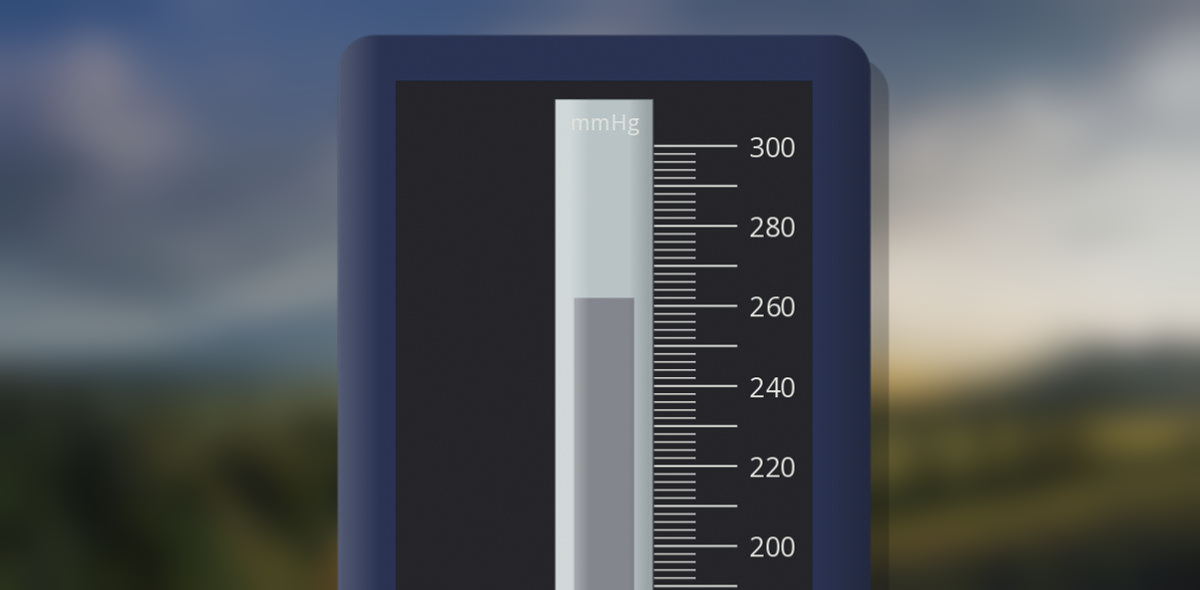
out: value=262 unit=mmHg
